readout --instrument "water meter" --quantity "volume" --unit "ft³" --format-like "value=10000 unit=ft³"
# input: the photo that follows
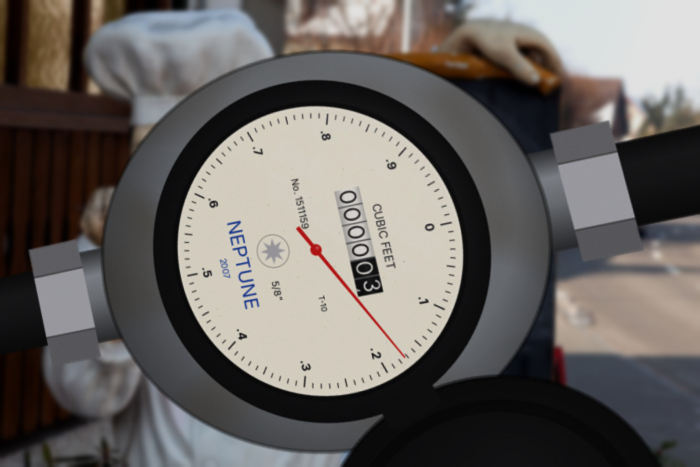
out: value=3.17 unit=ft³
